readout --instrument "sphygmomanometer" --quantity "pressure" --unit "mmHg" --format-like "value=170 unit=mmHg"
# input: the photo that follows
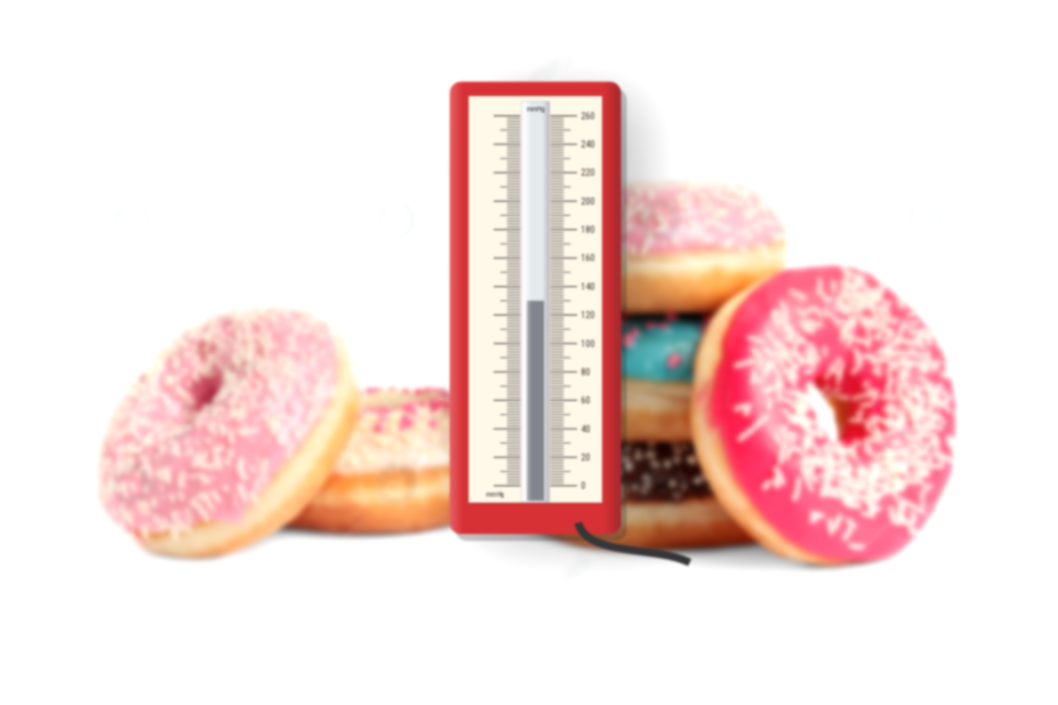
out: value=130 unit=mmHg
